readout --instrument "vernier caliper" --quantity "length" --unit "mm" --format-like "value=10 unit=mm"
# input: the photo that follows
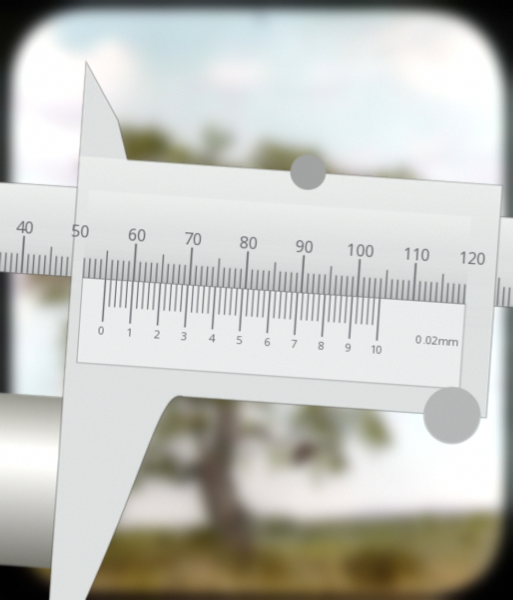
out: value=55.0 unit=mm
